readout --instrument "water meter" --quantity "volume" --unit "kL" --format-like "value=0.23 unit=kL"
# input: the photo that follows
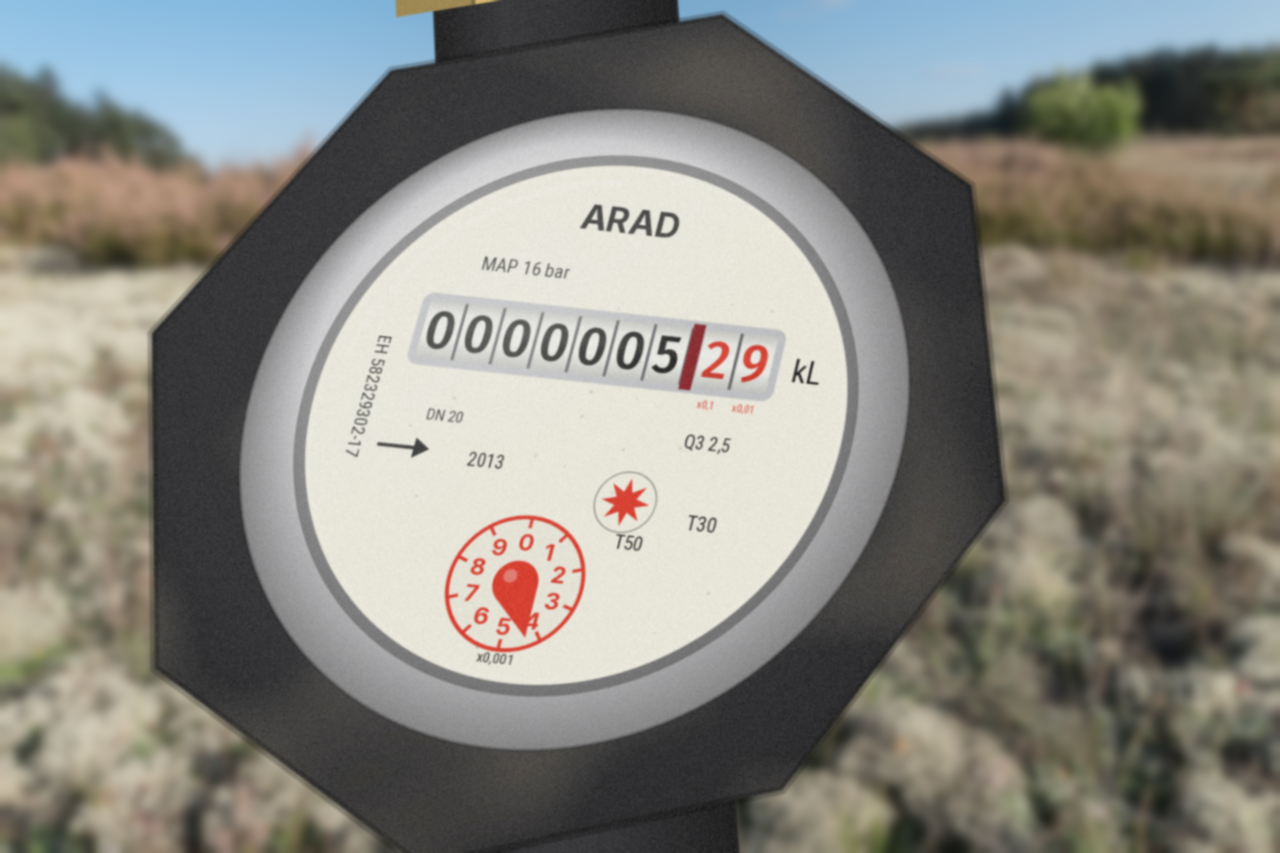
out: value=5.294 unit=kL
